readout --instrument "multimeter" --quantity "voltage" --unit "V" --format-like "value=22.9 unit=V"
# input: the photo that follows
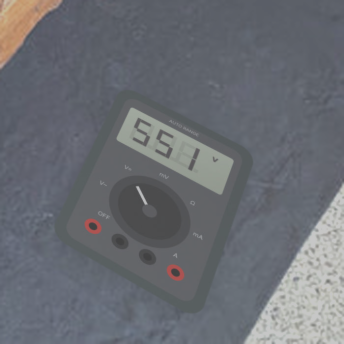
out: value=551 unit=V
